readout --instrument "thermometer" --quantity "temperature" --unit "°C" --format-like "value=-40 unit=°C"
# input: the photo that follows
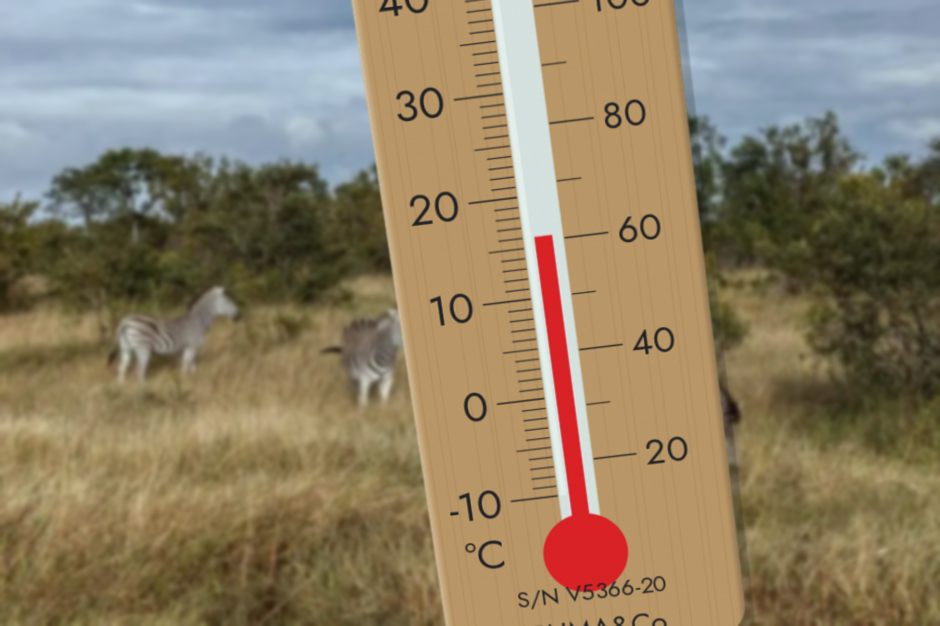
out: value=16 unit=°C
